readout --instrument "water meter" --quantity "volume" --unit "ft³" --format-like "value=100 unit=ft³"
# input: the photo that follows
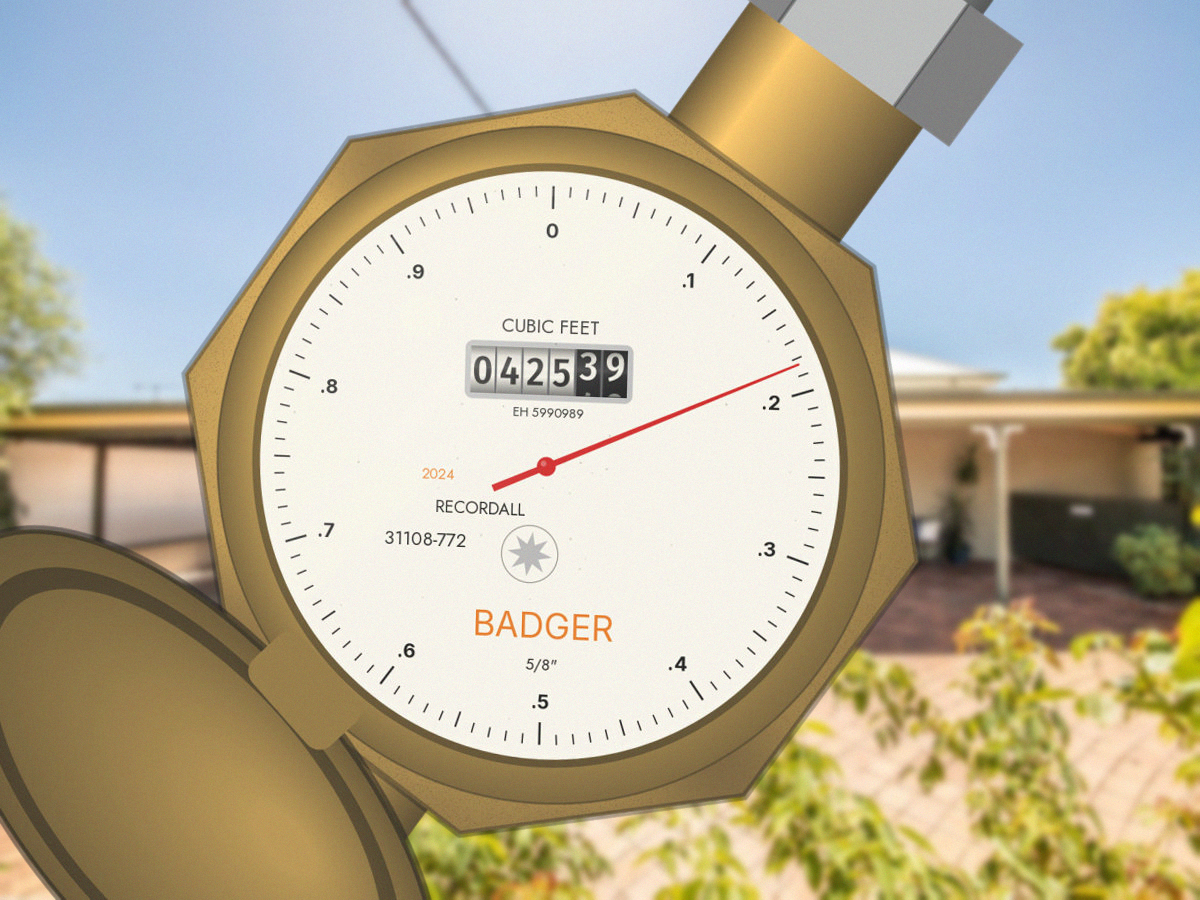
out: value=42539.18 unit=ft³
